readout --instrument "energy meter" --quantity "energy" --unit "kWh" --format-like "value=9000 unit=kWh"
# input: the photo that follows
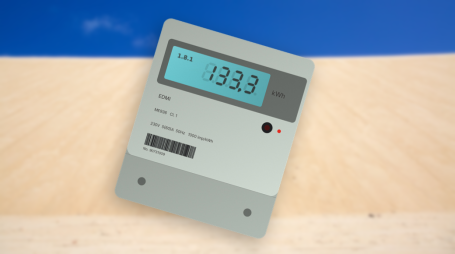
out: value=133.3 unit=kWh
